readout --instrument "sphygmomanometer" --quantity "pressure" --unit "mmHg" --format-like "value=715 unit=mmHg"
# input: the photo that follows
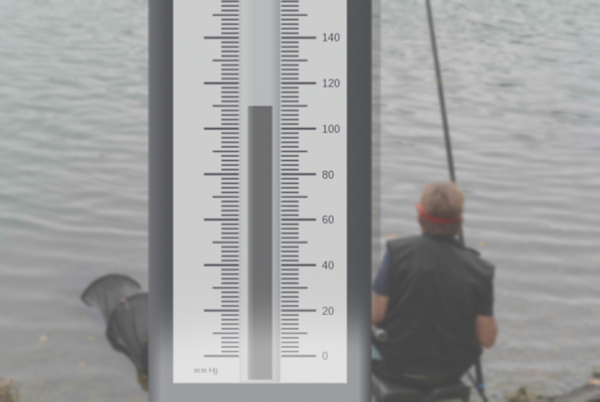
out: value=110 unit=mmHg
